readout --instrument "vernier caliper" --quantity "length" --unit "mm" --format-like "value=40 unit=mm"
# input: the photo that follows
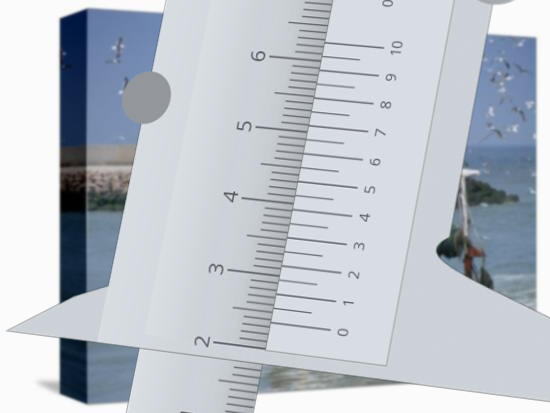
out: value=23.6 unit=mm
